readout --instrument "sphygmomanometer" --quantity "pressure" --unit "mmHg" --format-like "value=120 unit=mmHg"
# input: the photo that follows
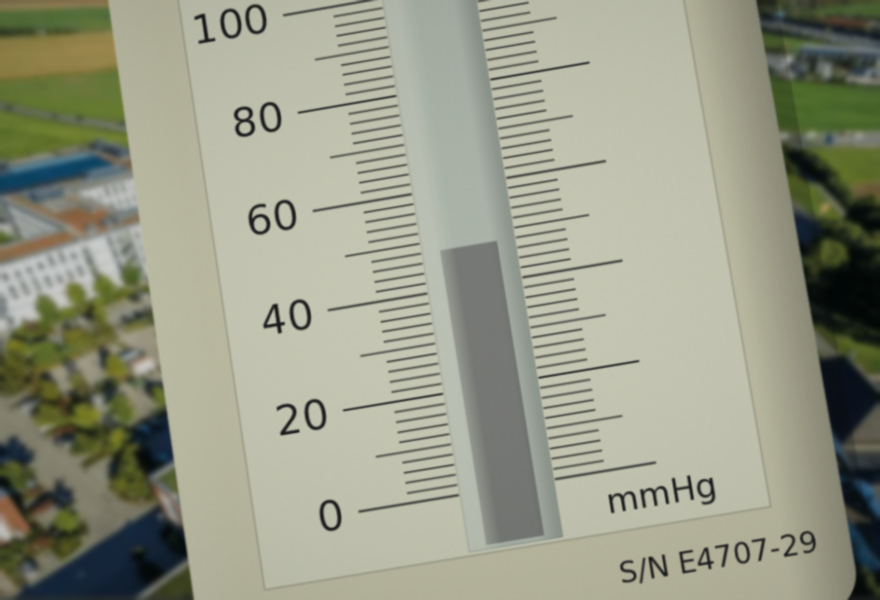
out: value=48 unit=mmHg
